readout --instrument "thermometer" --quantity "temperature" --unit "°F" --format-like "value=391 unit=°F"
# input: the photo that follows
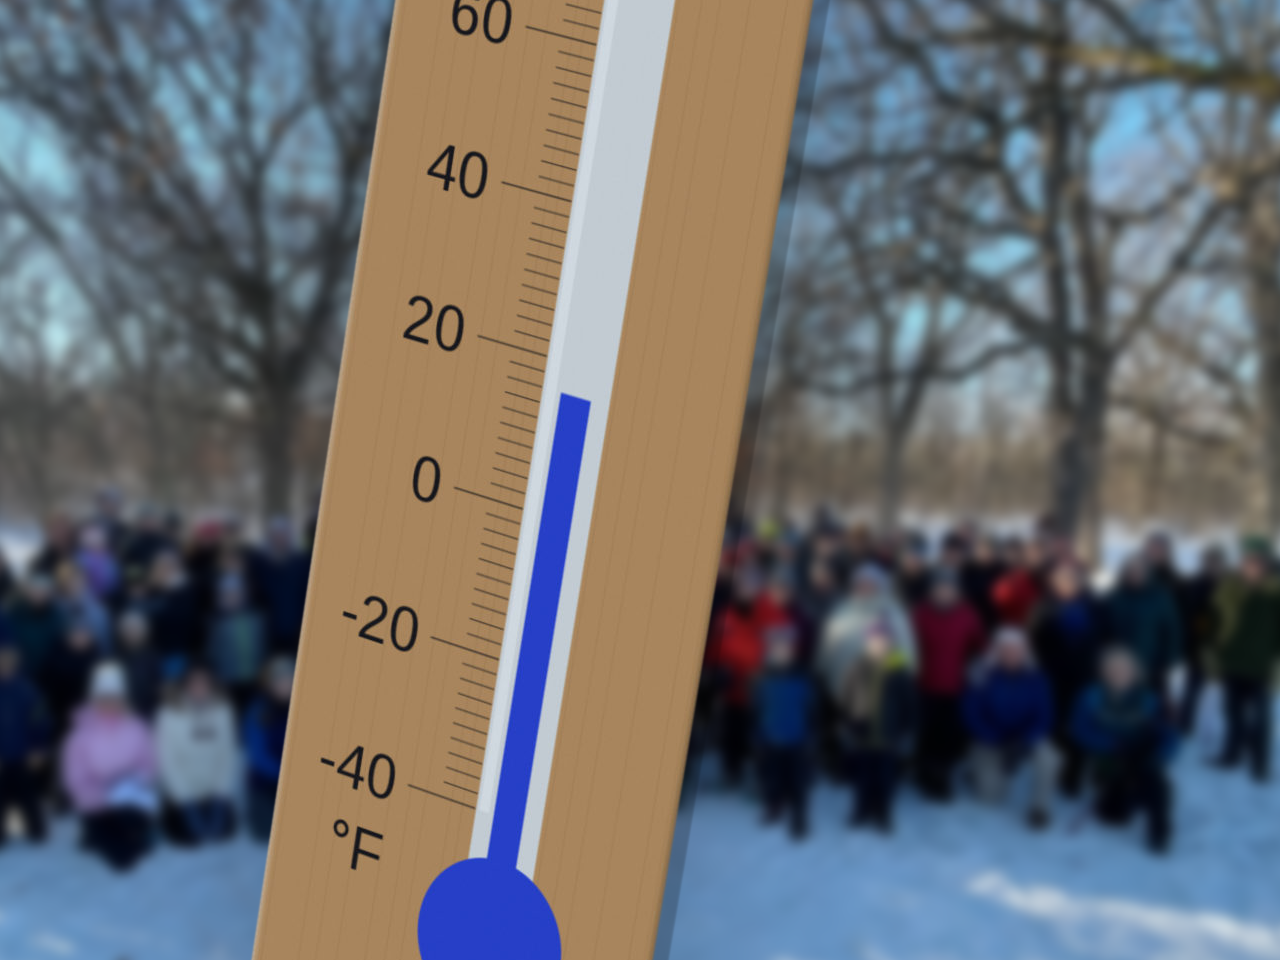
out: value=16 unit=°F
